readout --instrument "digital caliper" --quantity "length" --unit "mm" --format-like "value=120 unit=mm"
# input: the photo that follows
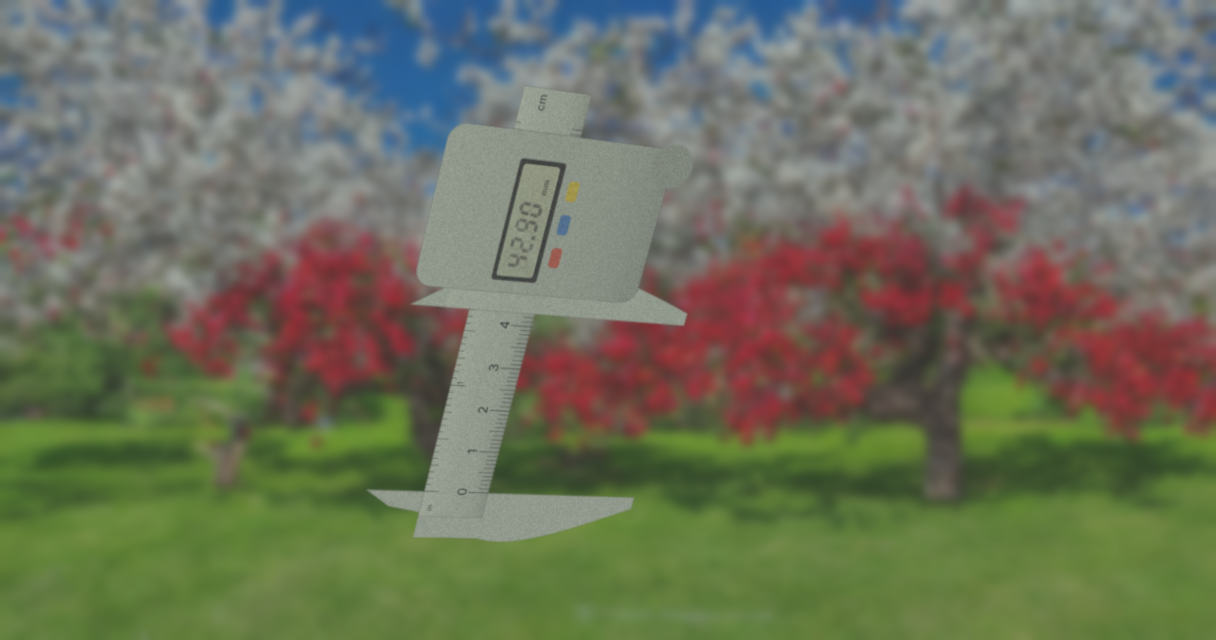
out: value=42.90 unit=mm
